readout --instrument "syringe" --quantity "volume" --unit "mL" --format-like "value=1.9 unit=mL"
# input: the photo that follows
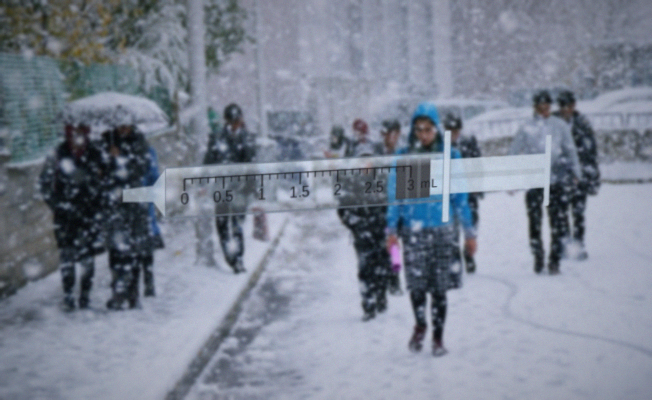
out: value=2.8 unit=mL
